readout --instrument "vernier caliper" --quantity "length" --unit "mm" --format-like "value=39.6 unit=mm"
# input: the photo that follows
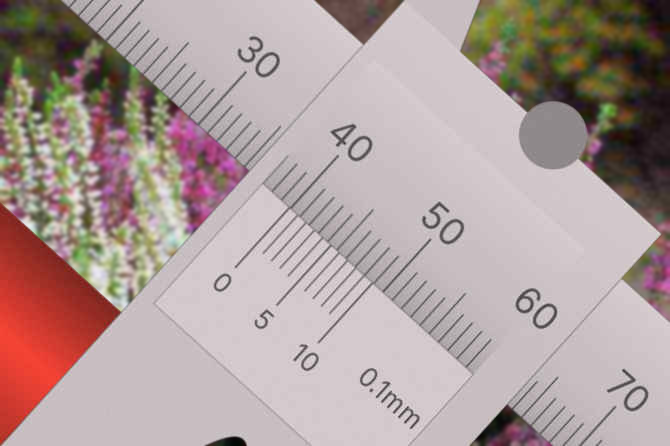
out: value=39.9 unit=mm
